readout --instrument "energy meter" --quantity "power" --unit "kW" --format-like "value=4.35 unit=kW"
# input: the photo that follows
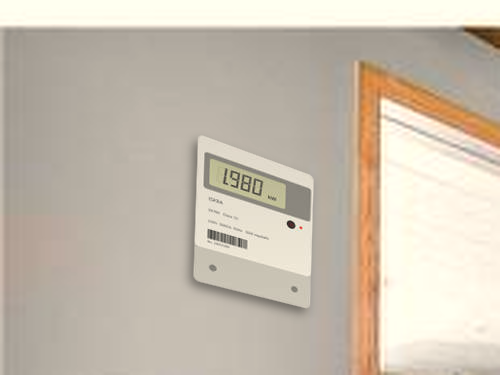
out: value=1.980 unit=kW
